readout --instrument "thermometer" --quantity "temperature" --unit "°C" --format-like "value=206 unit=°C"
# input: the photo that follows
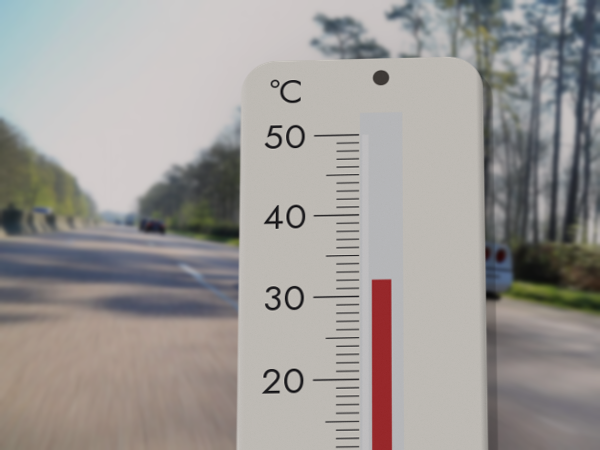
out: value=32 unit=°C
